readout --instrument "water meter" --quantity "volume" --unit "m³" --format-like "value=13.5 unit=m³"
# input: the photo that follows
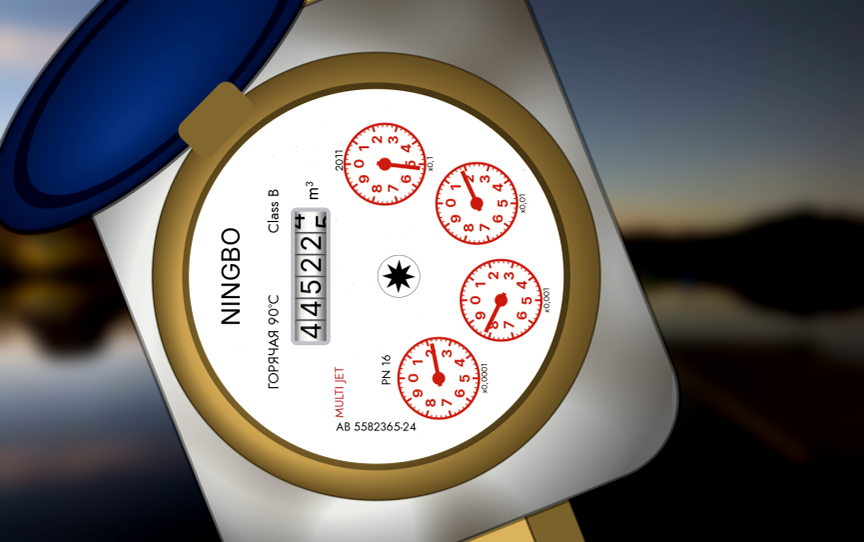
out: value=445224.5182 unit=m³
